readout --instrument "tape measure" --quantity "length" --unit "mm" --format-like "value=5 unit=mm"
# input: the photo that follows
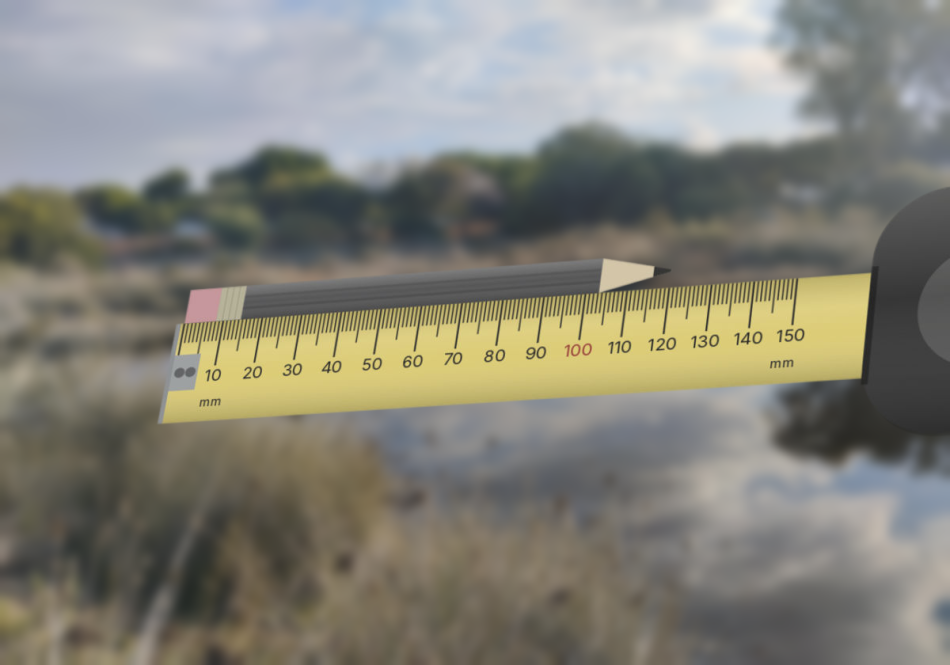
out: value=120 unit=mm
